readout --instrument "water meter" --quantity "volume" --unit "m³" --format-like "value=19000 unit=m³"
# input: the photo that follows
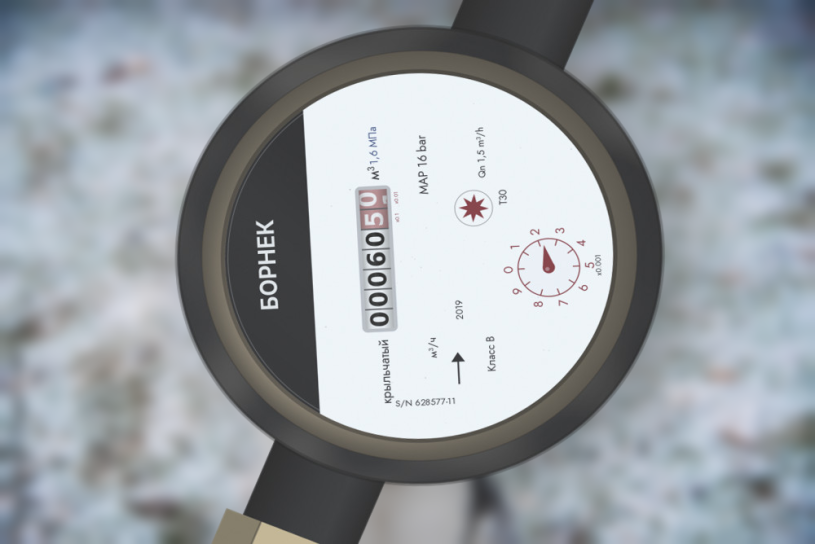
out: value=60.502 unit=m³
